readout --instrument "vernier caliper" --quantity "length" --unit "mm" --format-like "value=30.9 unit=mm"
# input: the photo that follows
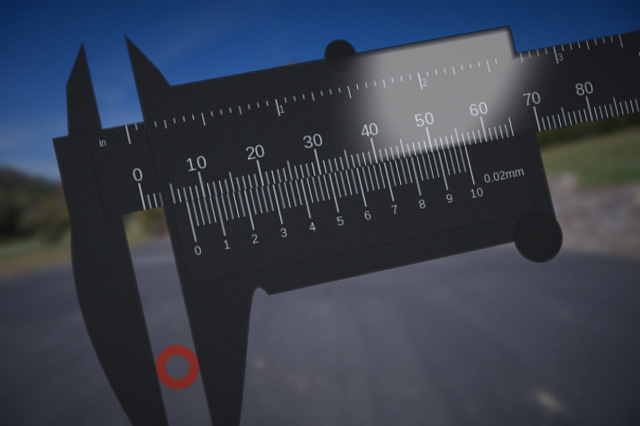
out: value=7.0 unit=mm
